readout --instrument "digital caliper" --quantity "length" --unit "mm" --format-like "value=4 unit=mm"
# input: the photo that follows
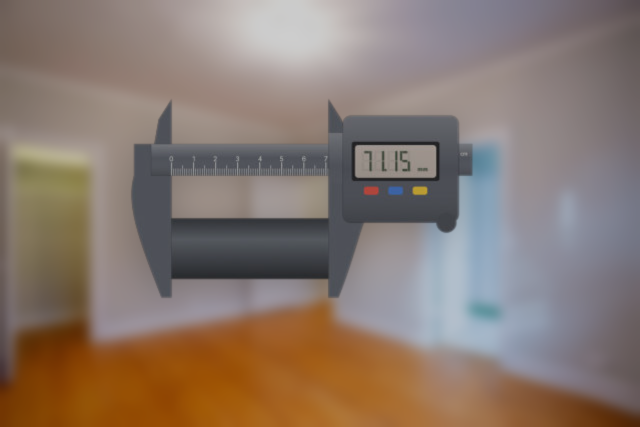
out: value=71.15 unit=mm
